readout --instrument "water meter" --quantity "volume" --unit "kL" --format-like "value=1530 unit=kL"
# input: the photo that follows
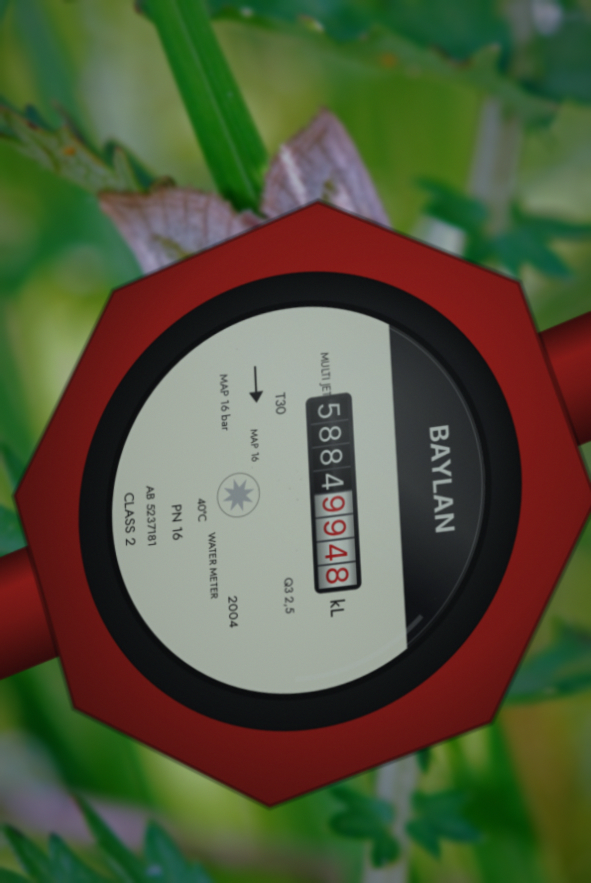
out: value=5884.9948 unit=kL
